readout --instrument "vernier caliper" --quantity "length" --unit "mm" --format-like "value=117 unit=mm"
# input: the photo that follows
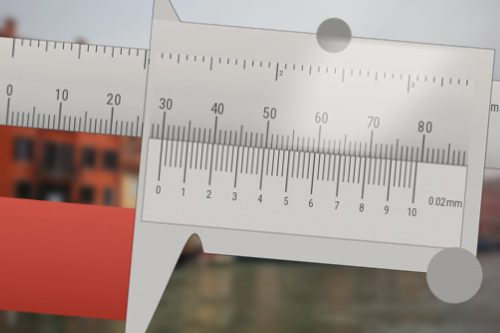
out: value=30.0 unit=mm
